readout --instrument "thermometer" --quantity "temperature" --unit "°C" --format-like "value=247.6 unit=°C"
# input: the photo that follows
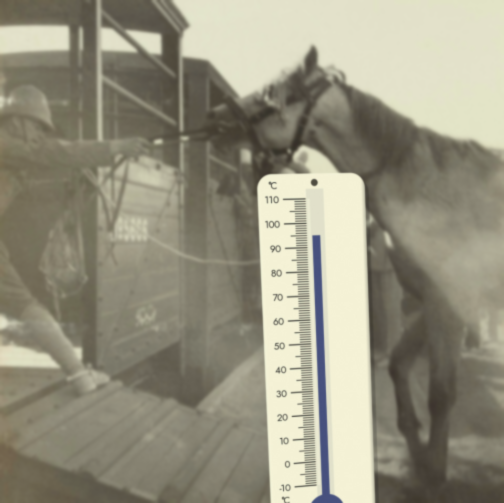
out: value=95 unit=°C
